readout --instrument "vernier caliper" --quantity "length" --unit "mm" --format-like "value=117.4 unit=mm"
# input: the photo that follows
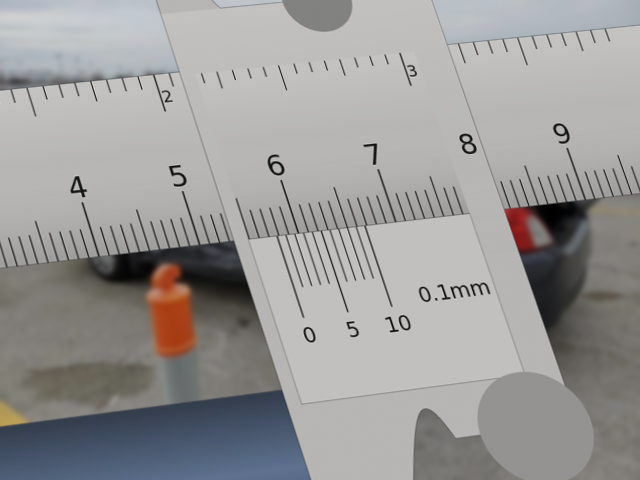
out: value=57.8 unit=mm
